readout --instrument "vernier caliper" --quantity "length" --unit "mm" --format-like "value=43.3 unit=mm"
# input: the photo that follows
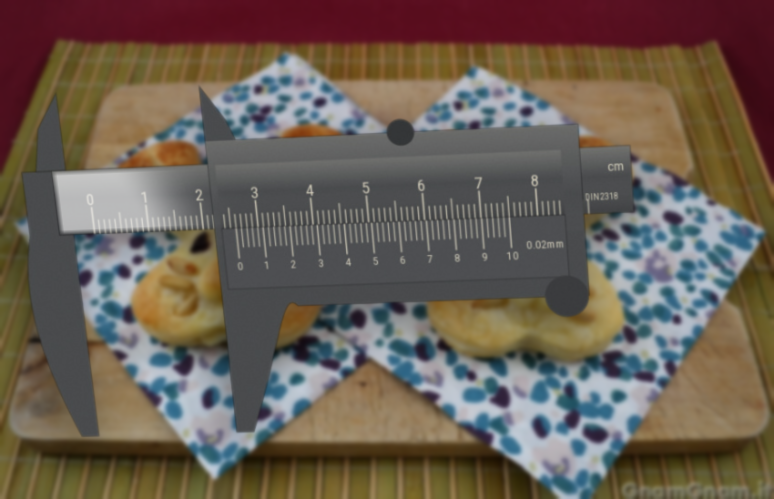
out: value=26.0 unit=mm
